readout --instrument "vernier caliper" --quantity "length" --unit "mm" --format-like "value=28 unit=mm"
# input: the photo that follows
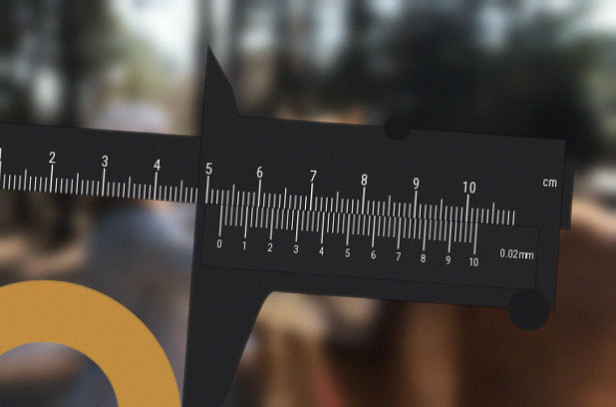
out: value=53.0 unit=mm
